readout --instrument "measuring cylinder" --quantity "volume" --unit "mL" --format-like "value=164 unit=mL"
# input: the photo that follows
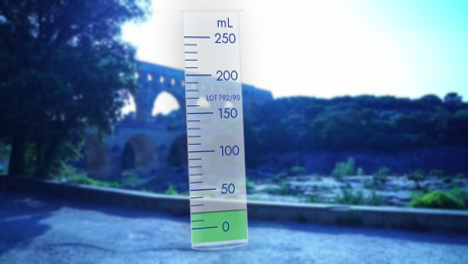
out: value=20 unit=mL
